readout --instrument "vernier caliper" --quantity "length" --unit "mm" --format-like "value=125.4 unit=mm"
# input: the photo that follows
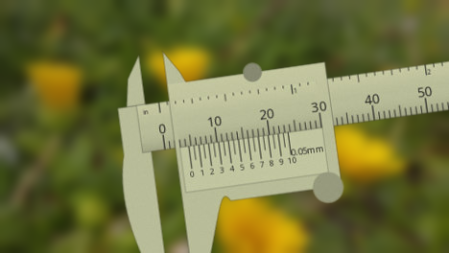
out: value=4.6 unit=mm
